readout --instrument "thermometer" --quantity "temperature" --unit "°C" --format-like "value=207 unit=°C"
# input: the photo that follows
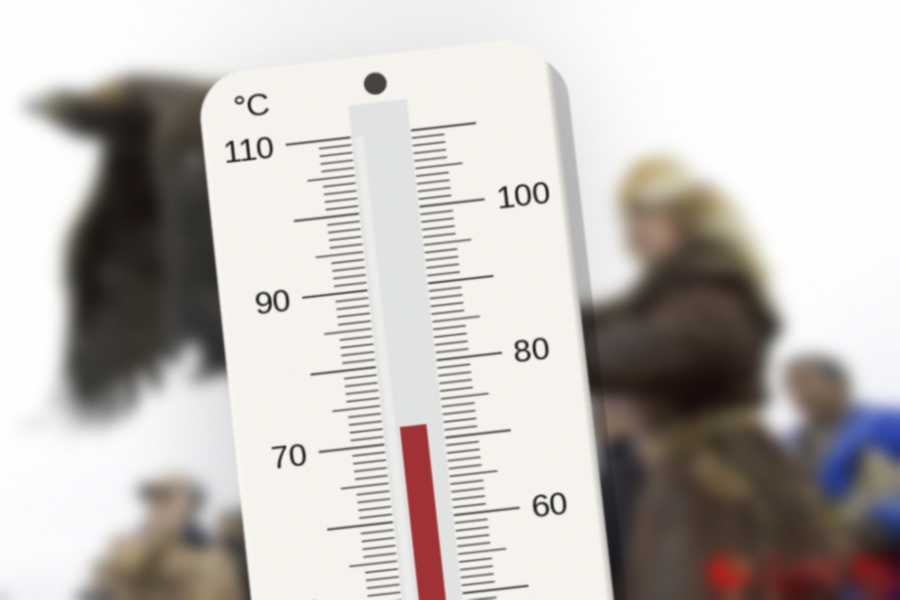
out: value=72 unit=°C
